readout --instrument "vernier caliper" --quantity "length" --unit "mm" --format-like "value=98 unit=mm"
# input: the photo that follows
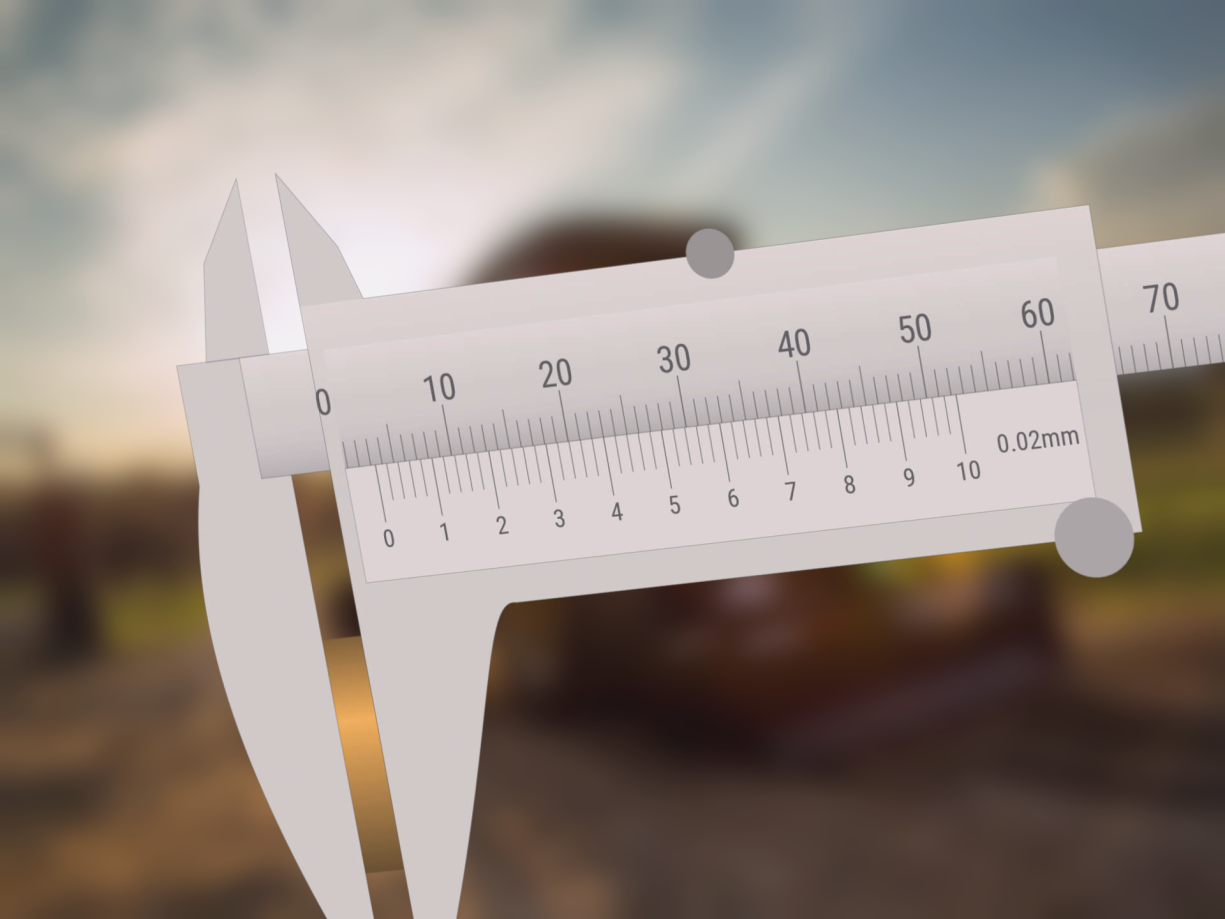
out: value=3.4 unit=mm
